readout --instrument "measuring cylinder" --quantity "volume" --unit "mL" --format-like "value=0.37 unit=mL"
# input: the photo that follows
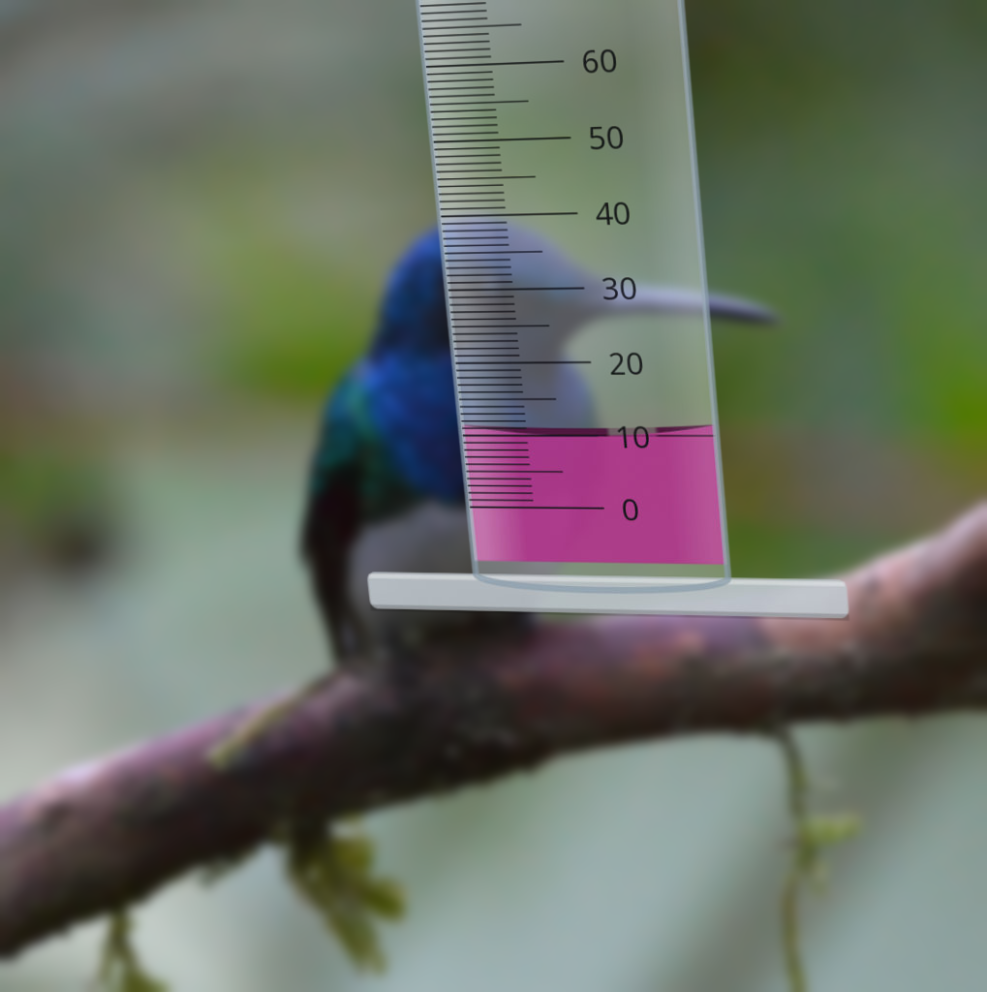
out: value=10 unit=mL
